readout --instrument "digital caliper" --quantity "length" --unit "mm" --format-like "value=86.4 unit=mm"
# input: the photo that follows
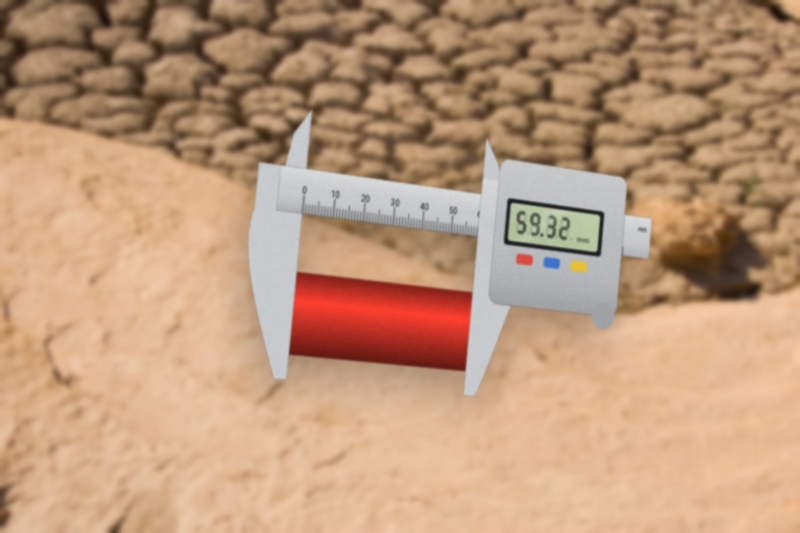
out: value=59.32 unit=mm
